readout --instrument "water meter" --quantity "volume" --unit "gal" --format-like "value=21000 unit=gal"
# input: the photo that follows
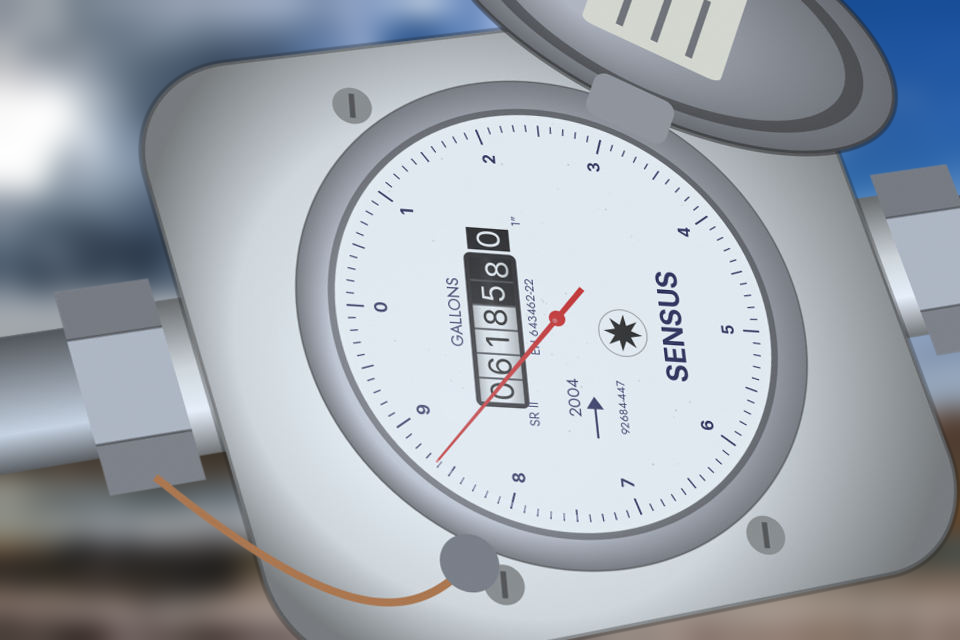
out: value=618578.6 unit=gal
